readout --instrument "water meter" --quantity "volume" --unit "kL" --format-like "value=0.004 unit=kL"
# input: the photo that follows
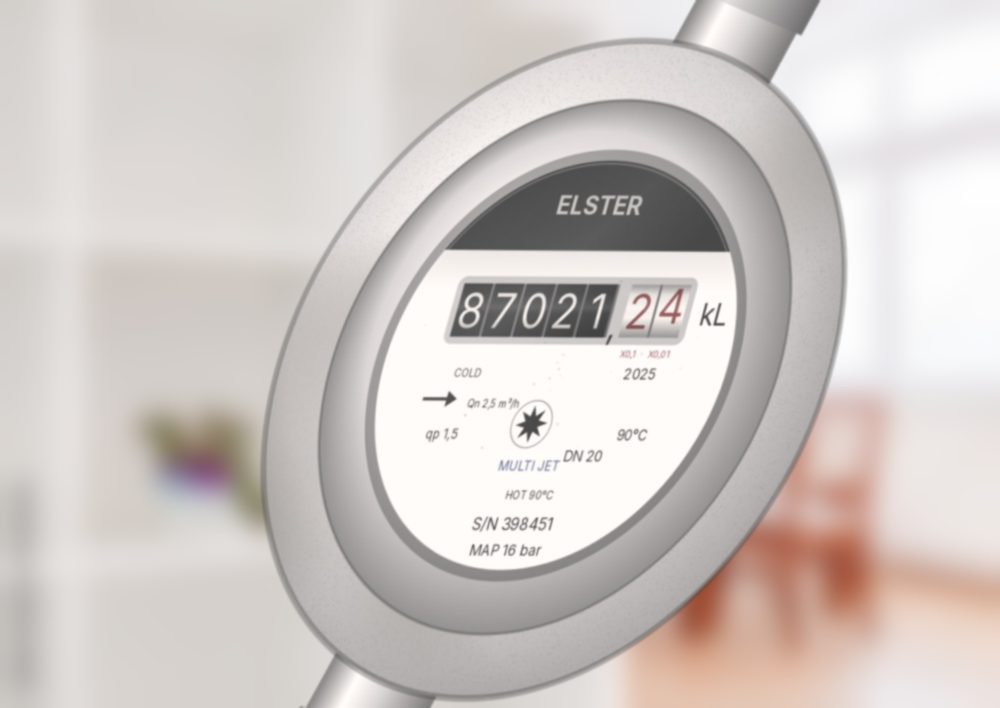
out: value=87021.24 unit=kL
